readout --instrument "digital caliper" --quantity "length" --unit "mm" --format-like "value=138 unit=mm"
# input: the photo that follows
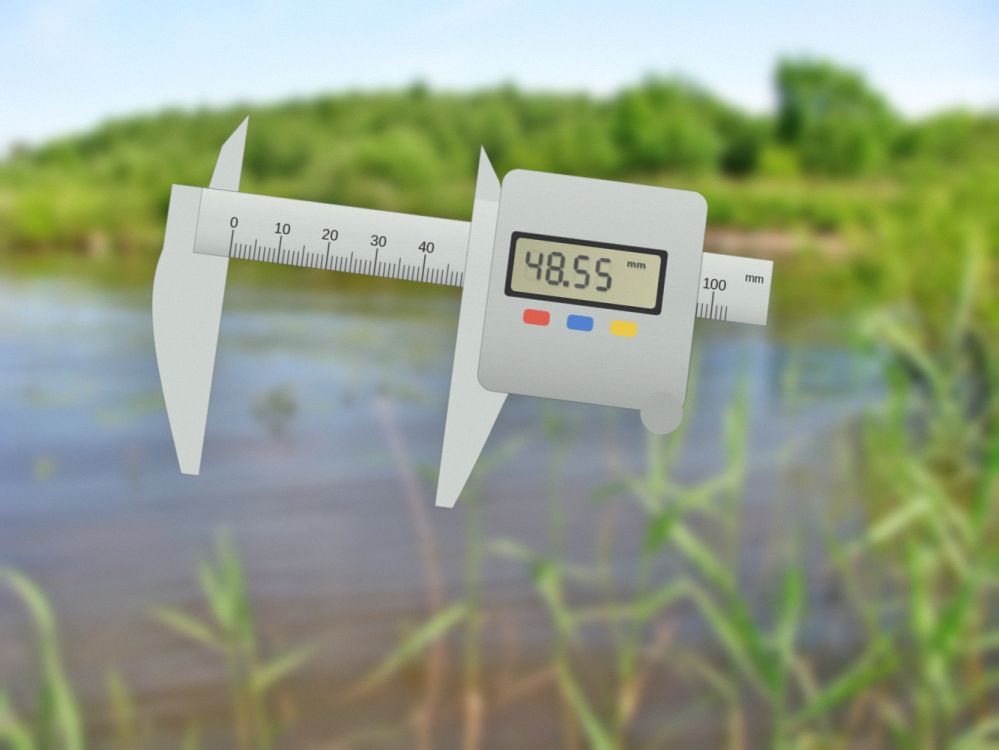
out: value=48.55 unit=mm
